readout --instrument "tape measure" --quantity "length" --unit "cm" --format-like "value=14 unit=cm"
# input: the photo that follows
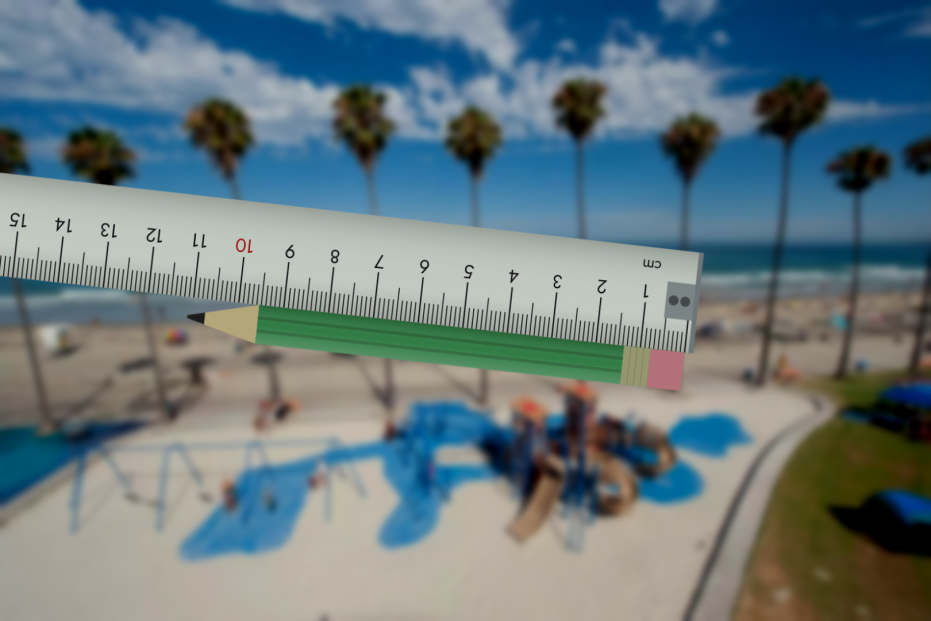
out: value=11.1 unit=cm
